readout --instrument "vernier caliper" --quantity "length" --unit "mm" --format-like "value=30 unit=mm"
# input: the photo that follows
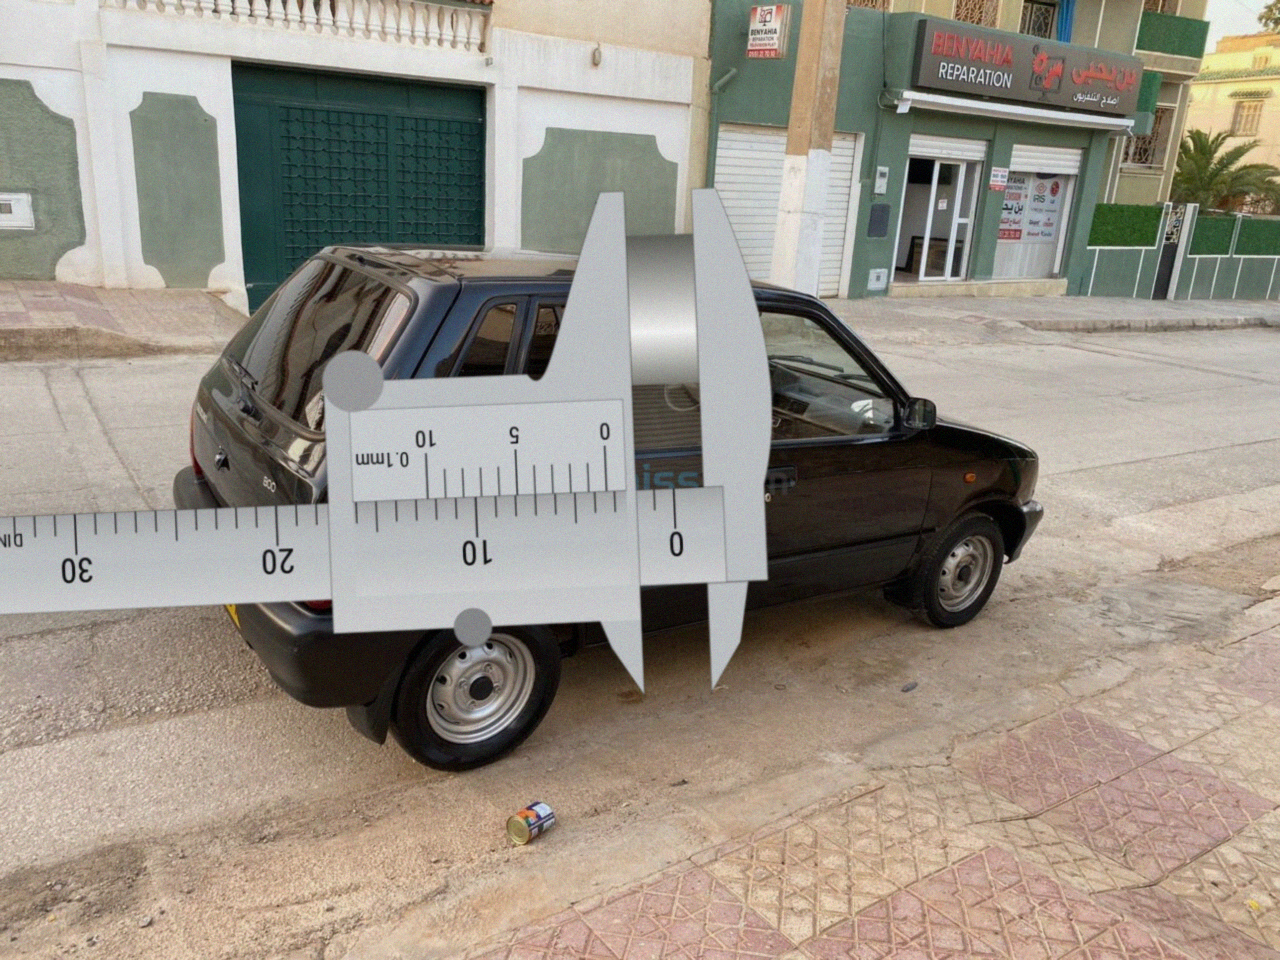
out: value=3.4 unit=mm
